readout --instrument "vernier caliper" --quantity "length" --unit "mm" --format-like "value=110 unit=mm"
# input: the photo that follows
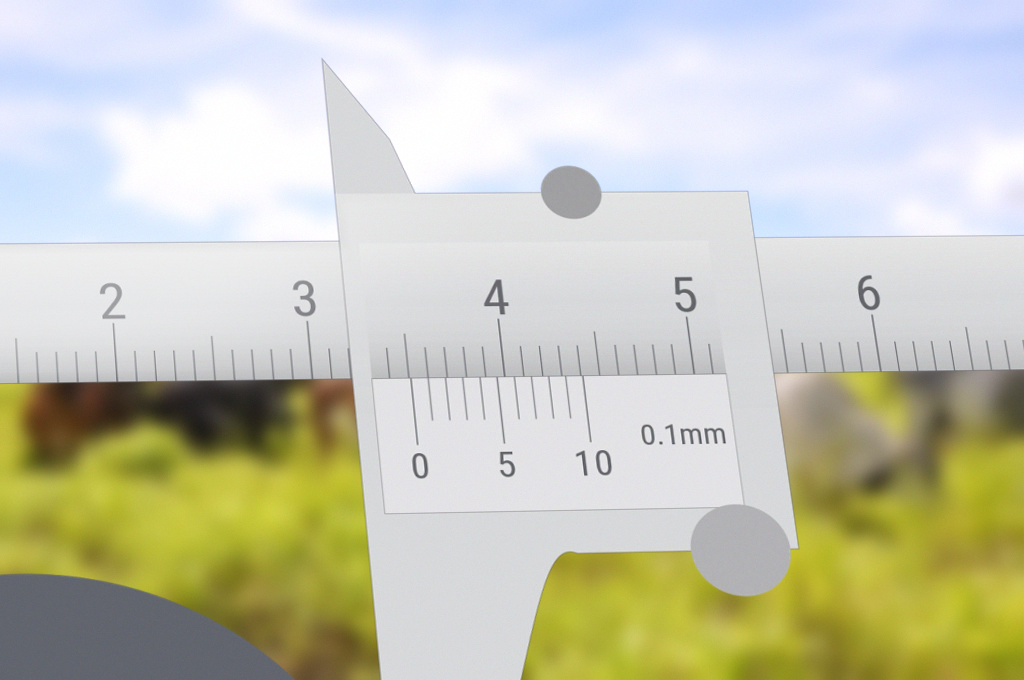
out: value=35.1 unit=mm
